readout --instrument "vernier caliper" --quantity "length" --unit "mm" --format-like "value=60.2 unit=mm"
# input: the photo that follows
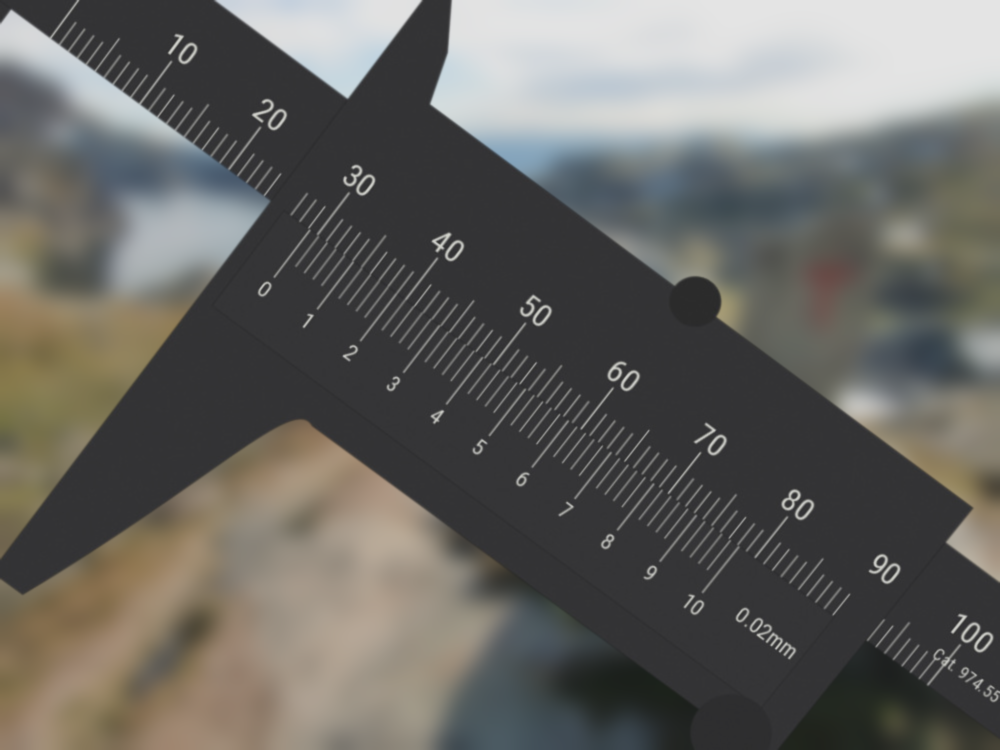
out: value=29.2 unit=mm
